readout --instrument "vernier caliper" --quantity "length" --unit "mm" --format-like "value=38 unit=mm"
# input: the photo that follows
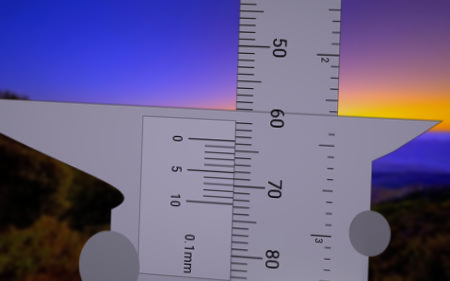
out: value=63.6 unit=mm
